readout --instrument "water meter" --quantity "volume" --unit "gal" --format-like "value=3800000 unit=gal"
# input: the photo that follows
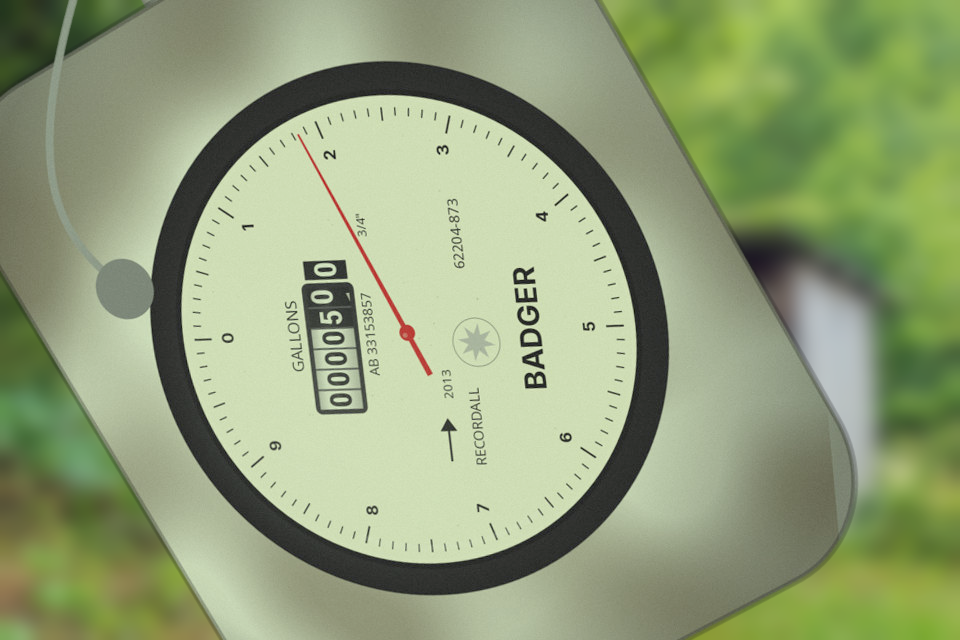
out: value=501.8 unit=gal
